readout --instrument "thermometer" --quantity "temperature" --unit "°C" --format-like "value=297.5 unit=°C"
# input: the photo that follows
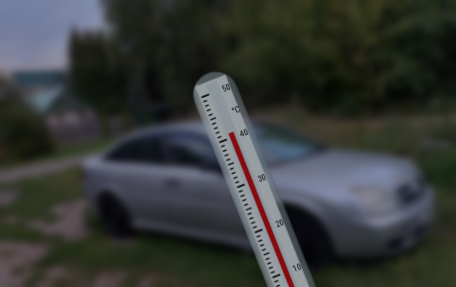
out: value=41 unit=°C
